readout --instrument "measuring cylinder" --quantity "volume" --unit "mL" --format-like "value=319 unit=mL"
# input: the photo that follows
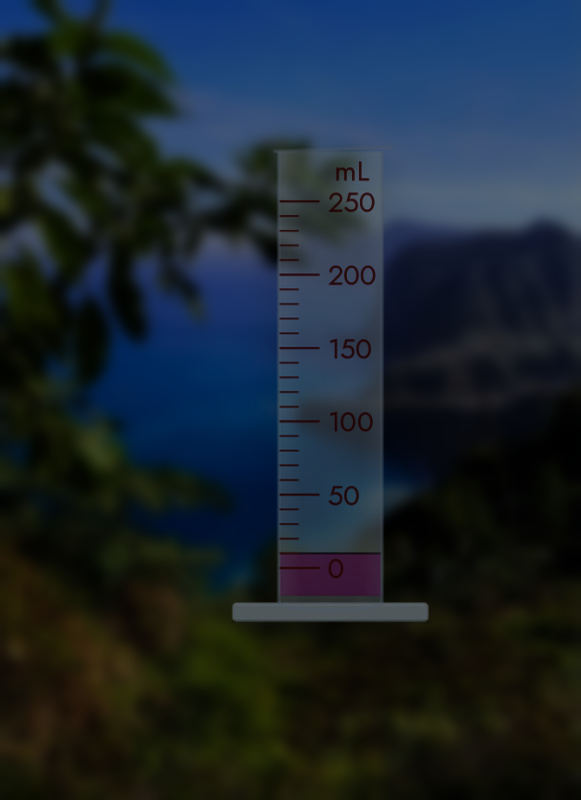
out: value=10 unit=mL
